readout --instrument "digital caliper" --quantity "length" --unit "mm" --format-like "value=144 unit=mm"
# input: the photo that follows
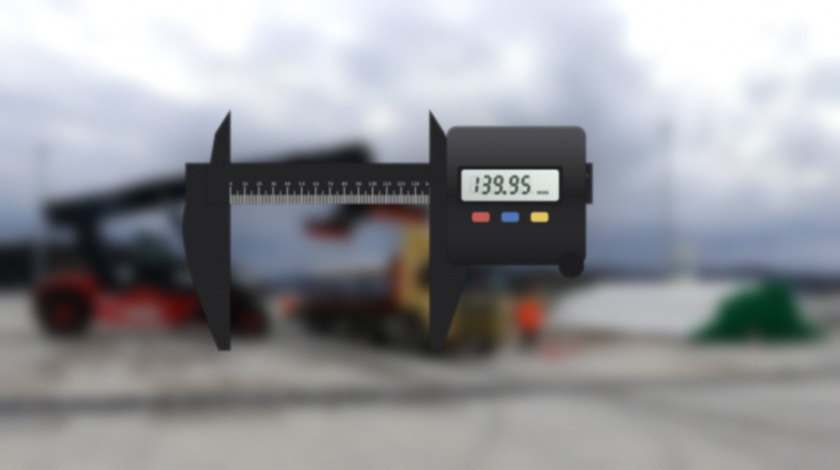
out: value=139.95 unit=mm
